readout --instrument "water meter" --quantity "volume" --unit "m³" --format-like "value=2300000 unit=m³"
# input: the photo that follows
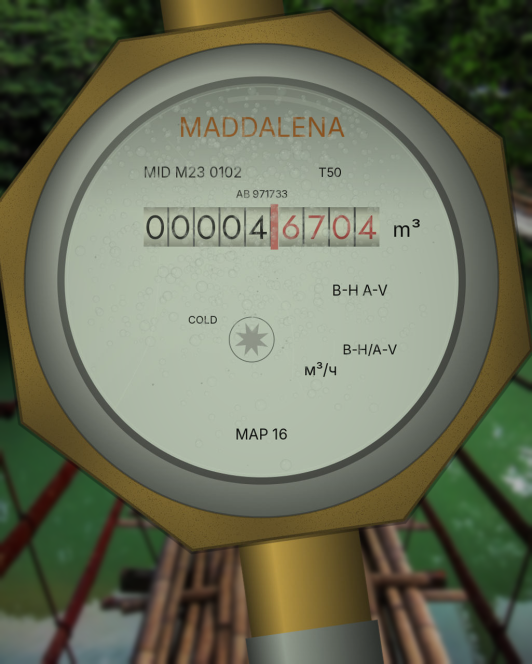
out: value=4.6704 unit=m³
